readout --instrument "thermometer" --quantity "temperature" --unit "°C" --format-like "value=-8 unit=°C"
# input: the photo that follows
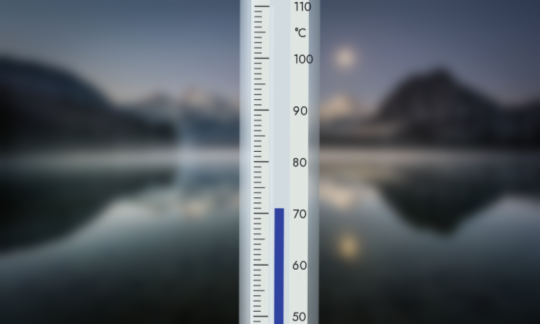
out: value=71 unit=°C
